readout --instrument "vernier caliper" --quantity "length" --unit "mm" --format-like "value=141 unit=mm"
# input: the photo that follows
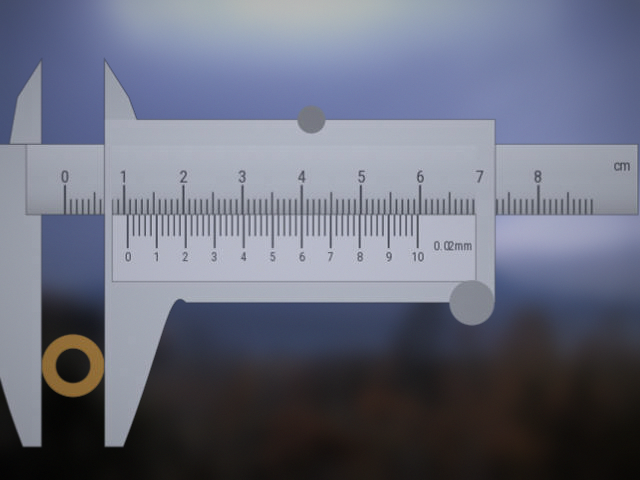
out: value=10.6 unit=mm
